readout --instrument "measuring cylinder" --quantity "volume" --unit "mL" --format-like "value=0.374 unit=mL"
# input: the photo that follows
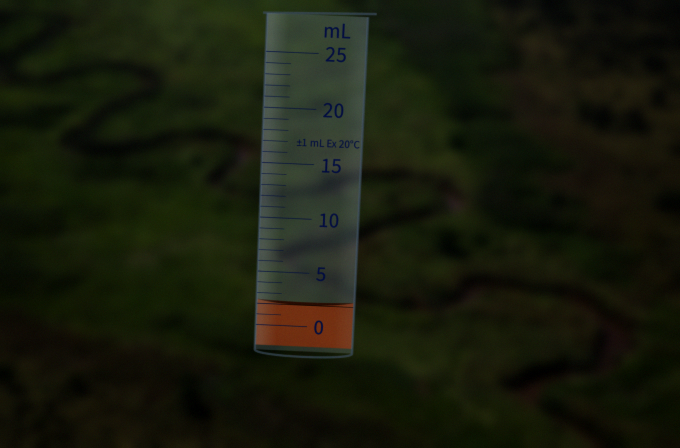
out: value=2 unit=mL
